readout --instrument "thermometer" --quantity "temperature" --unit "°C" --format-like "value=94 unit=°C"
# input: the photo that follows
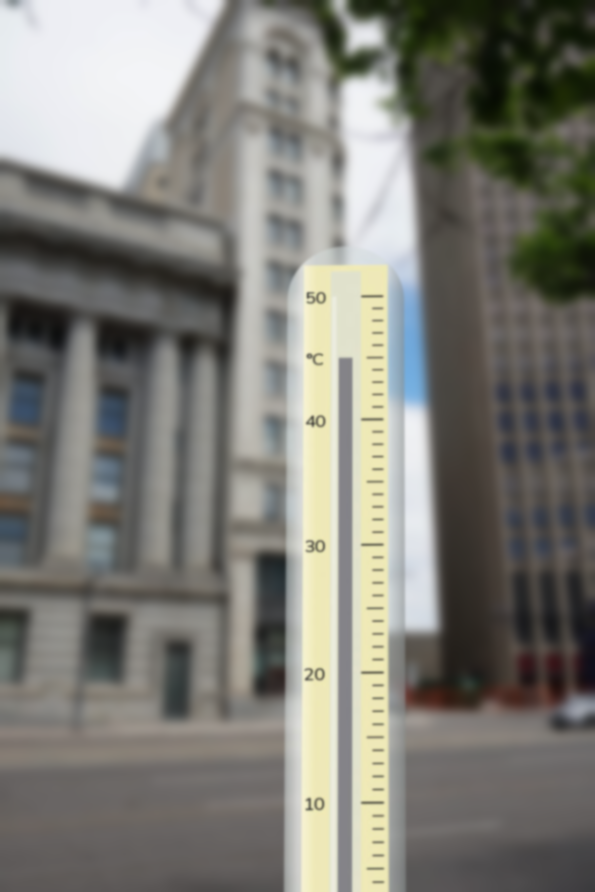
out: value=45 unit=°C
